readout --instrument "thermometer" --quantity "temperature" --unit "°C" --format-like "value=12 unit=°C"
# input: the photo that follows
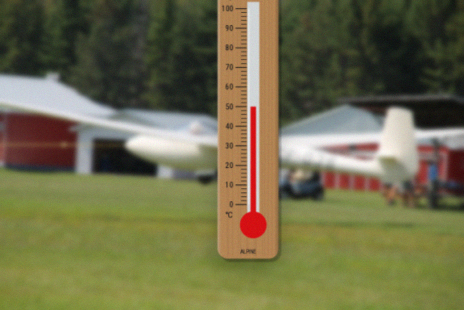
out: value=50 unit=°C
